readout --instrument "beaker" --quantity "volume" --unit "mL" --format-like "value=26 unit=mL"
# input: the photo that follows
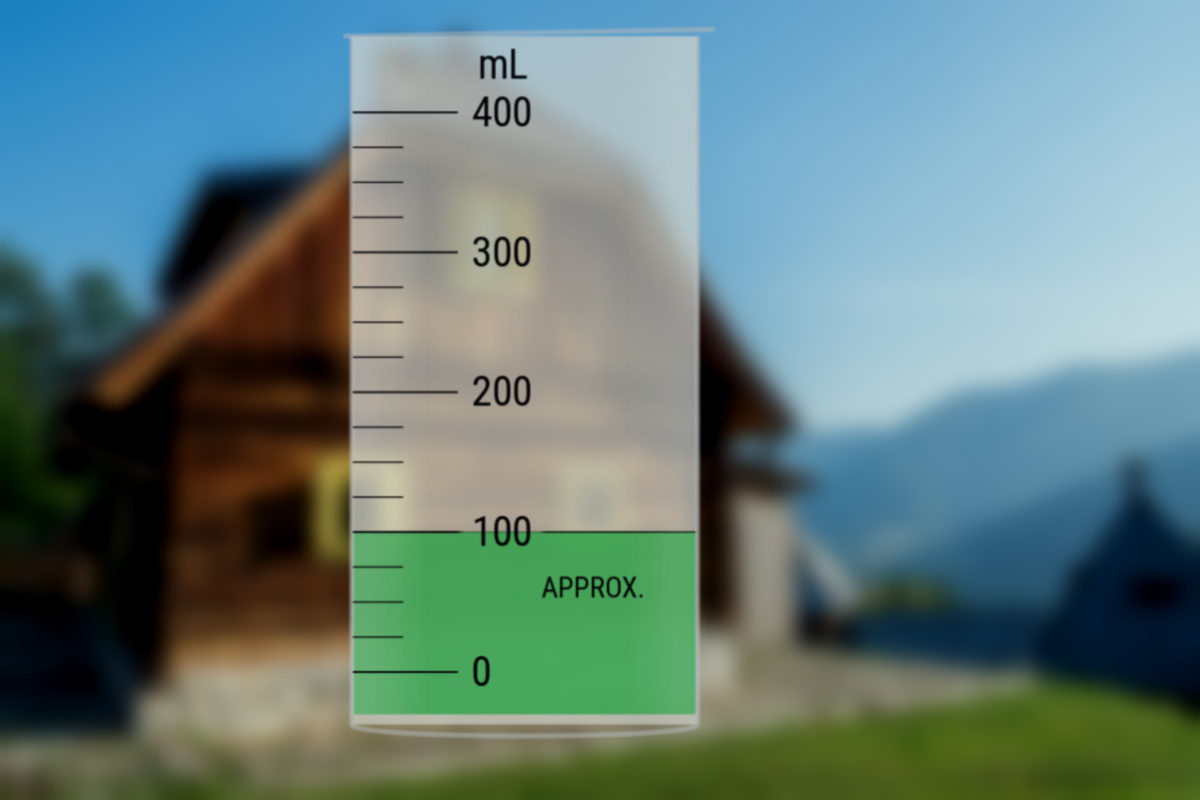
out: value=100 unit=mL
